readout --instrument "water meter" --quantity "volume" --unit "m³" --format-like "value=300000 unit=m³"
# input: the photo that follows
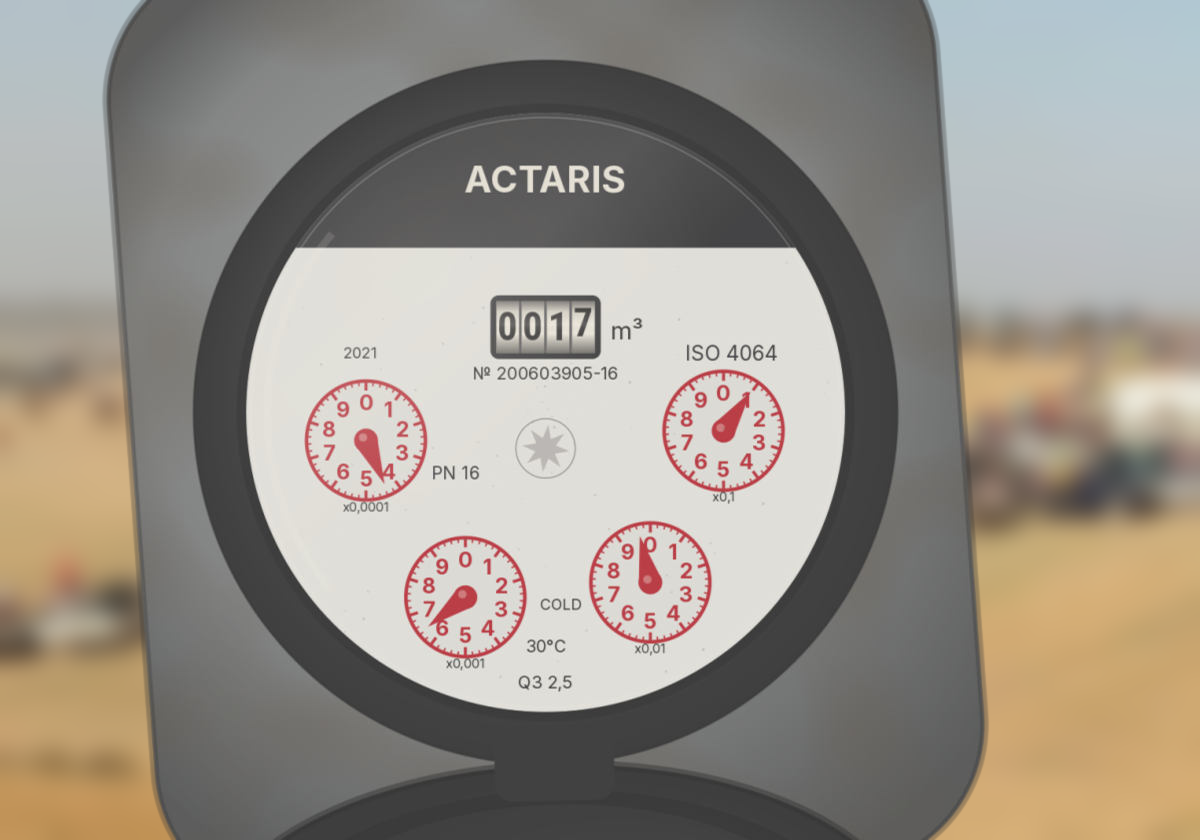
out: value=17.0964 unit=m³
